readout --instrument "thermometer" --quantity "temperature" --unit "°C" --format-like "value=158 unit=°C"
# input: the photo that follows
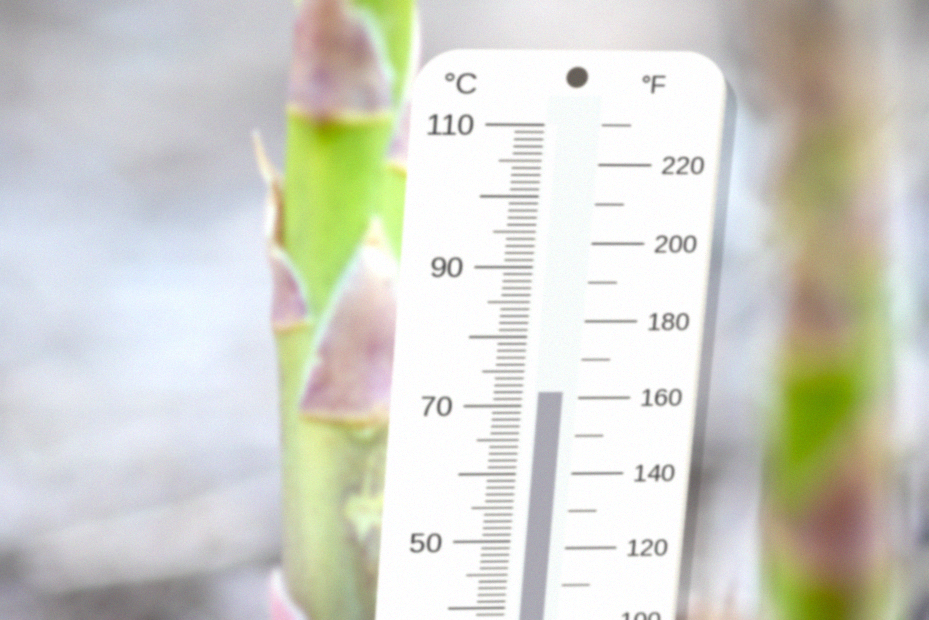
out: value=72 unit=°C
